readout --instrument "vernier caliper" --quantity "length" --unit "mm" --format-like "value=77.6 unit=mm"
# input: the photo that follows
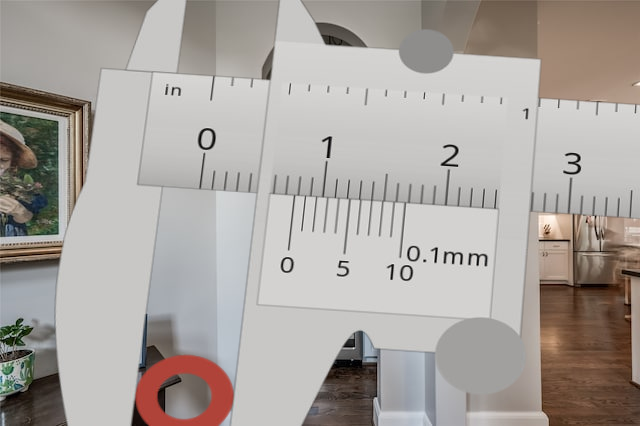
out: value=7.7 unit=mm
